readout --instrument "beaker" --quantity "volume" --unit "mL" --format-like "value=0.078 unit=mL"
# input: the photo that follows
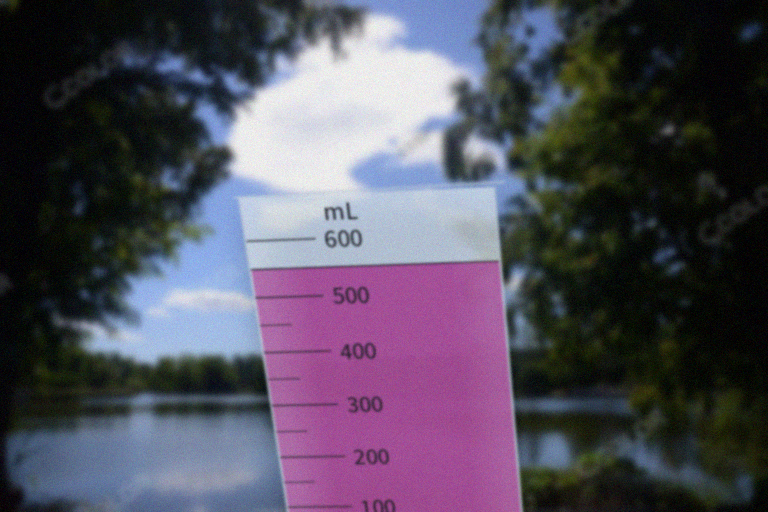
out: value=550 unit=mL
